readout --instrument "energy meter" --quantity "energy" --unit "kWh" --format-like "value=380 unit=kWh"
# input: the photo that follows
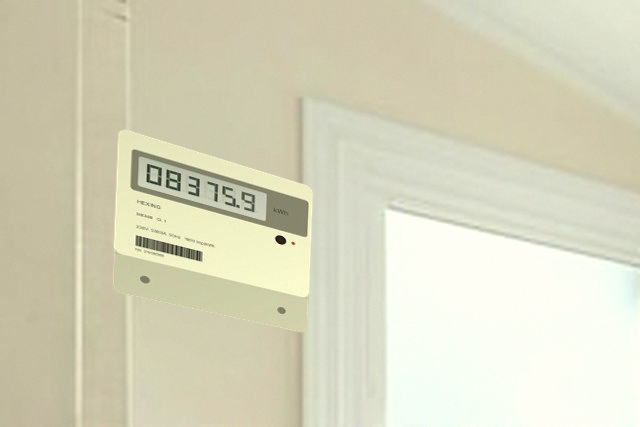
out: value=8375.9 unit=kWh
